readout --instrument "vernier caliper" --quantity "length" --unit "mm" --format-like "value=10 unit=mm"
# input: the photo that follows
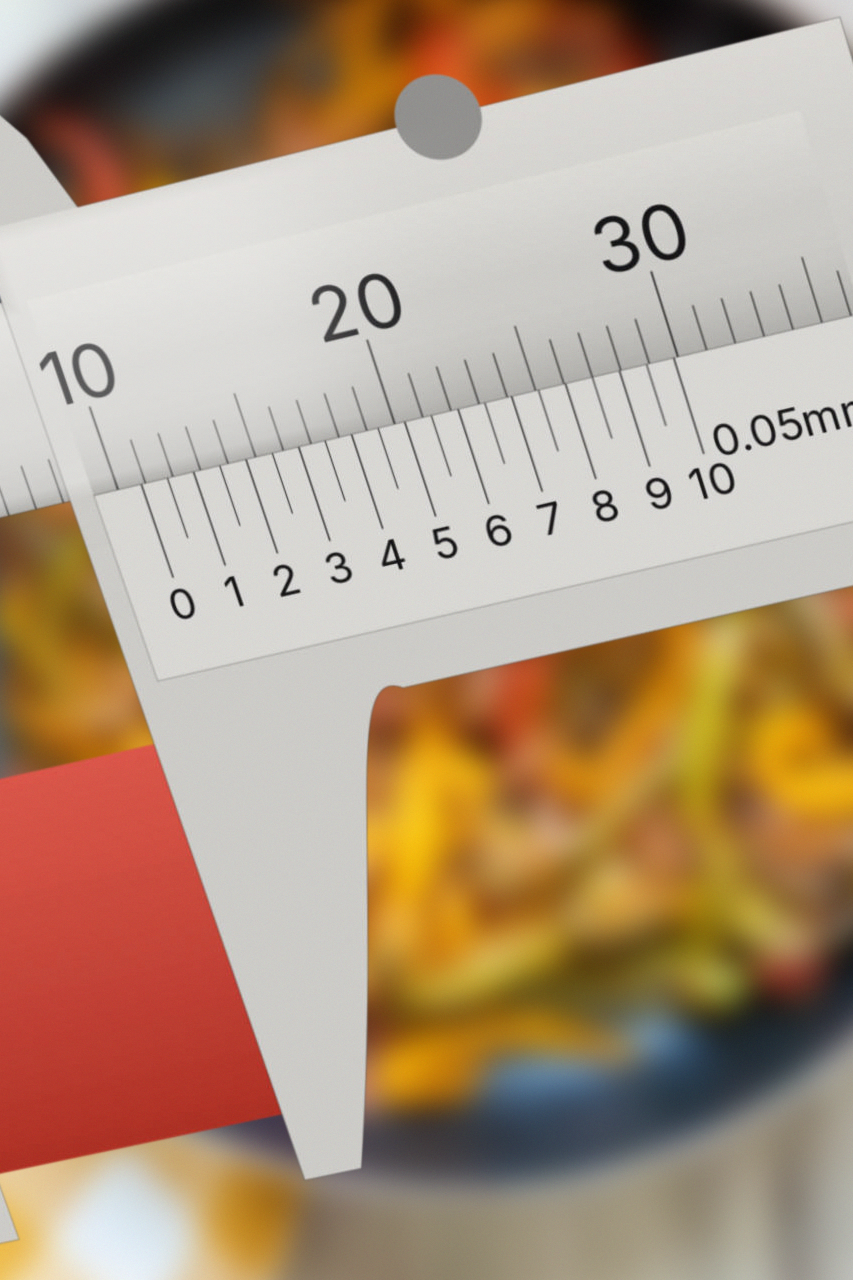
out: value=10.85 unit=mm
